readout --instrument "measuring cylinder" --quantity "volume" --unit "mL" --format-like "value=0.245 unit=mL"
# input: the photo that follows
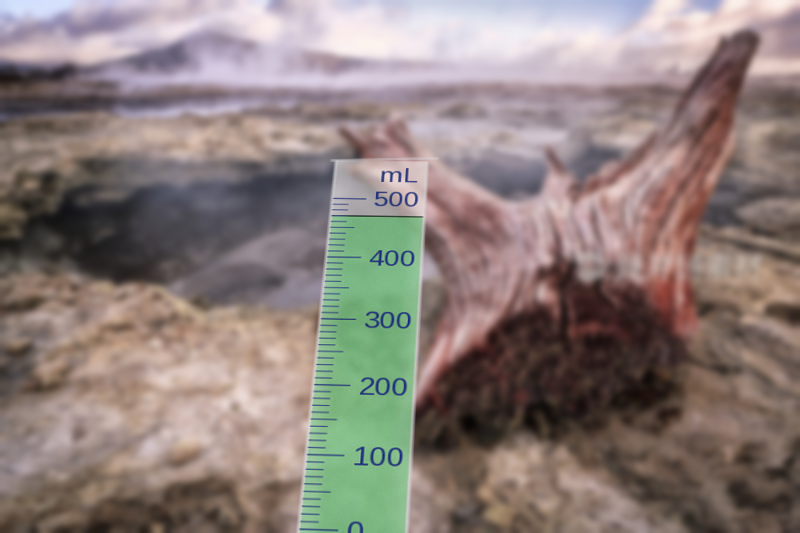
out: value=470 unit=mL
